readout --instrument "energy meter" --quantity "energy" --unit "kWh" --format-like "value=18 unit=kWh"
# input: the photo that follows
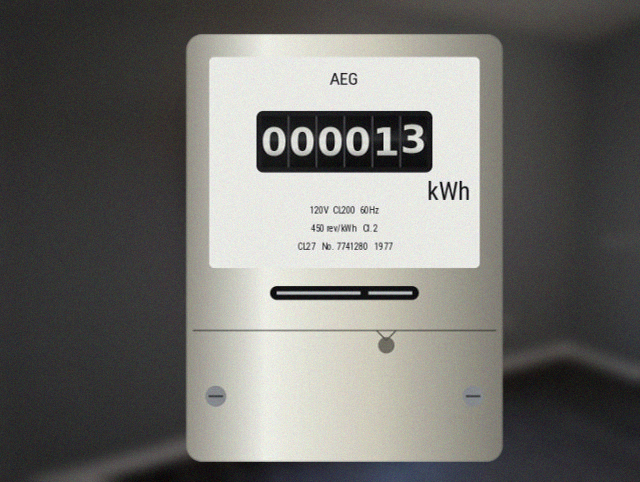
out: value=13 unit=kWh
